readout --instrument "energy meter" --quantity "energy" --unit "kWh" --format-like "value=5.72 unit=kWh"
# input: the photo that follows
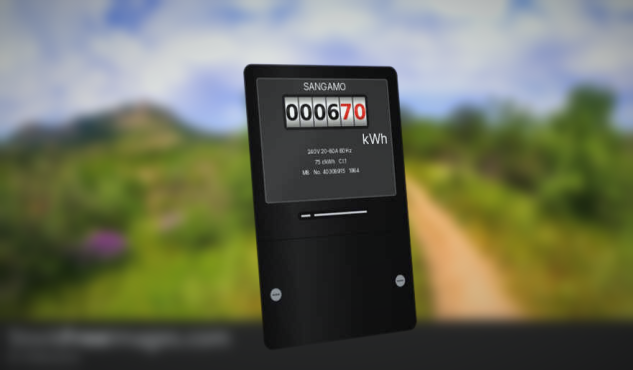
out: value=6.70 unit=kWh
